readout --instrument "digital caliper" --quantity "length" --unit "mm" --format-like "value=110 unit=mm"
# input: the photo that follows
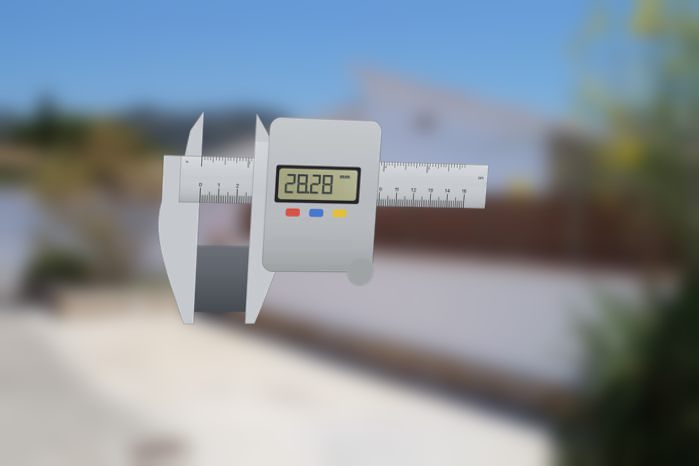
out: value=28.28 unit=mm
